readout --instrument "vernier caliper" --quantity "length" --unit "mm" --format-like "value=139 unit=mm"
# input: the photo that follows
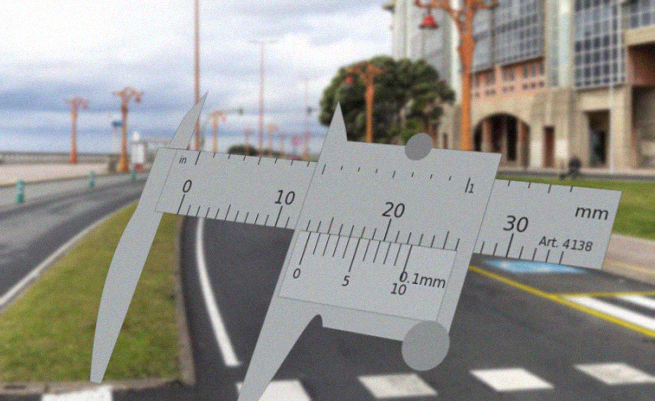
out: value=13.4 unit=mm
